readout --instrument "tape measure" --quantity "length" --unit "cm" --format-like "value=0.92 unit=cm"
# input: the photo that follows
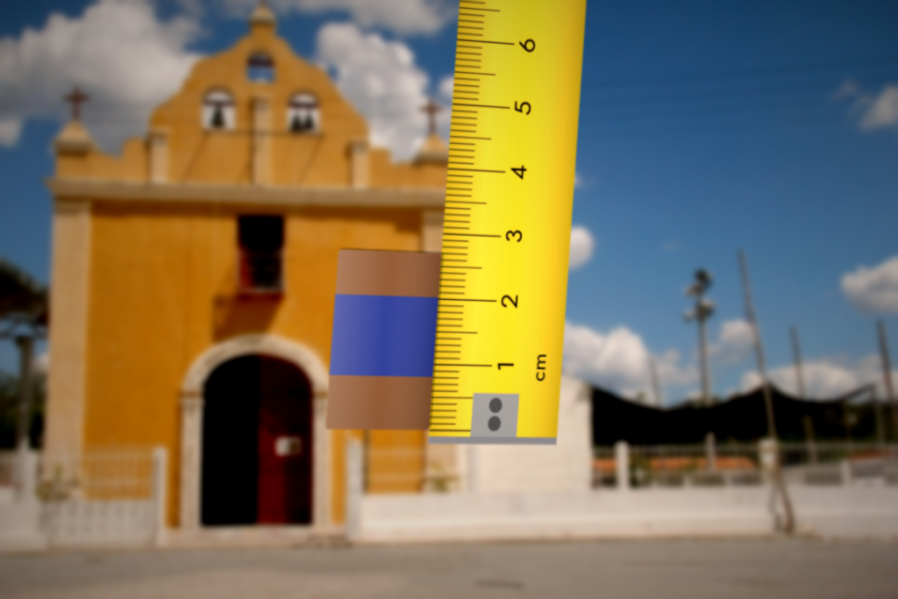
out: value=2.7 unit=cm
